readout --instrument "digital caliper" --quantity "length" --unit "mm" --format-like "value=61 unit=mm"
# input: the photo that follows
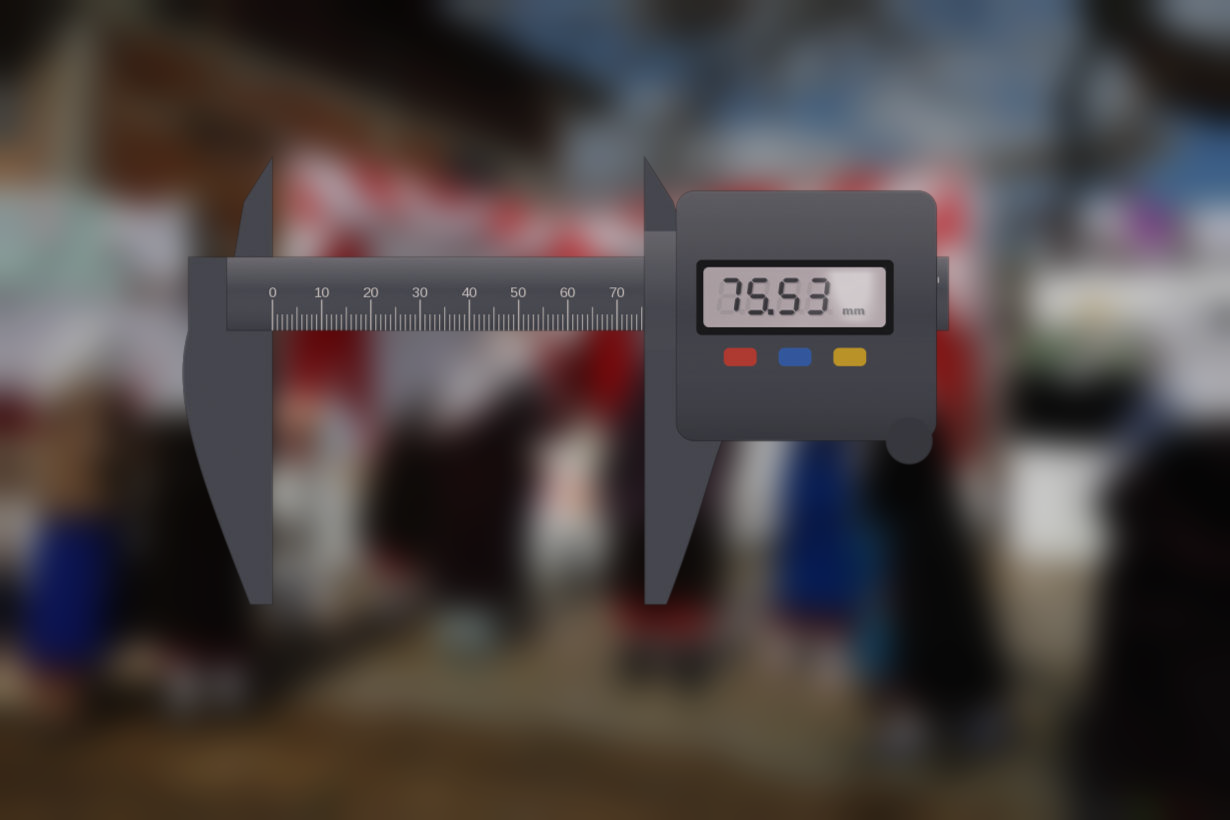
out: value=75.53 unit=mm
